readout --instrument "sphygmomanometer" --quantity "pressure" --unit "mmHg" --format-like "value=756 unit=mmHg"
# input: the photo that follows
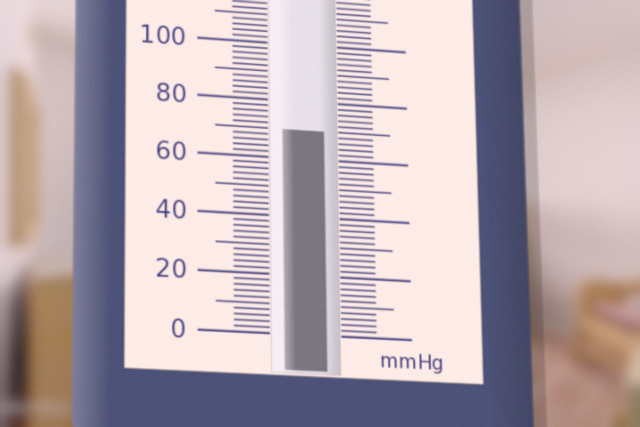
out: value=70 unit=mmHg
